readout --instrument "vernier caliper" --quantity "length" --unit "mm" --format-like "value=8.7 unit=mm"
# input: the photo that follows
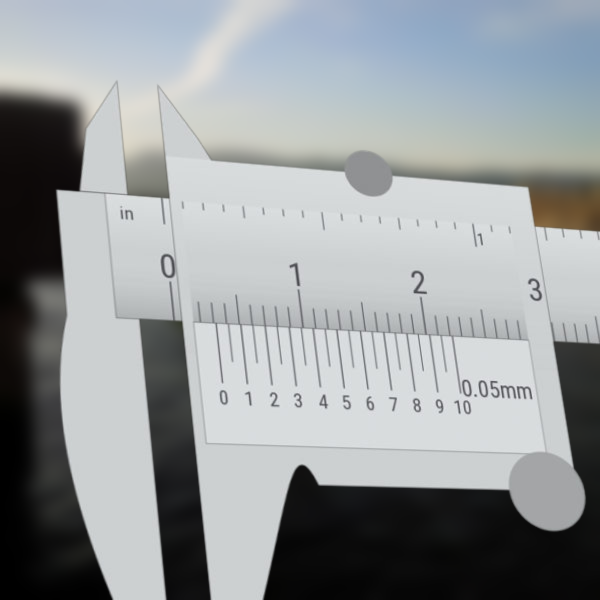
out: value=3.2 unit=mm
